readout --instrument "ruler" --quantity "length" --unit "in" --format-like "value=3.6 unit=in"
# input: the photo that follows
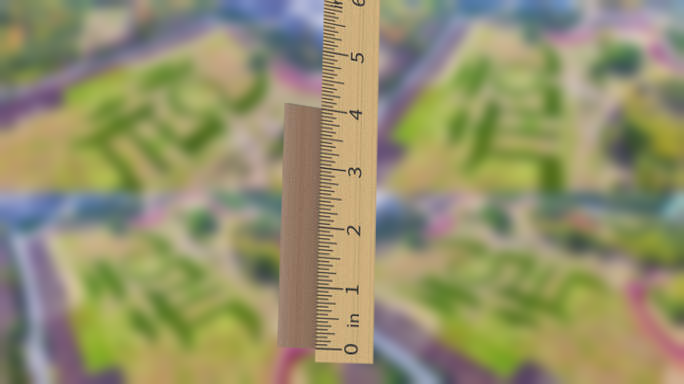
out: value=4 unit=in
